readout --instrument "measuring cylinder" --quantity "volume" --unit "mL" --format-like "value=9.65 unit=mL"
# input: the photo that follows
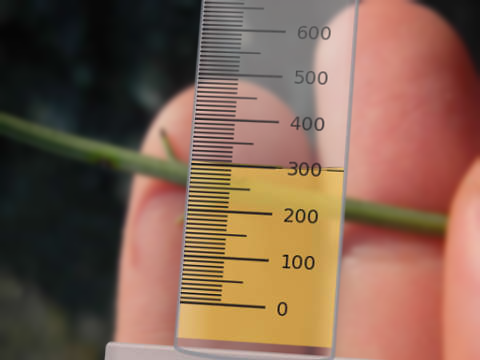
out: value=300 unit=mL
